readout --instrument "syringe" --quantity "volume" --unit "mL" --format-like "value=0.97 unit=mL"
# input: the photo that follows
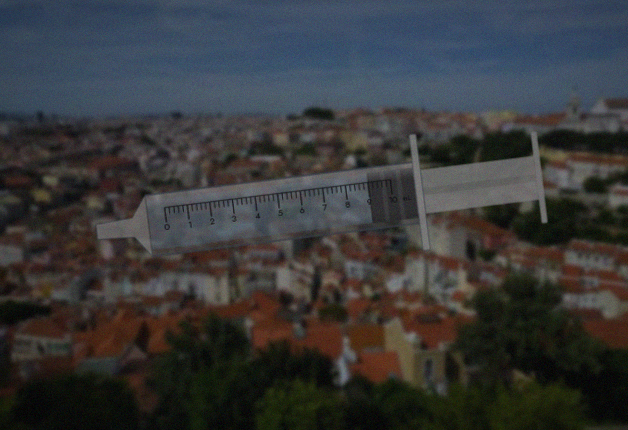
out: value=9 unit=mL
